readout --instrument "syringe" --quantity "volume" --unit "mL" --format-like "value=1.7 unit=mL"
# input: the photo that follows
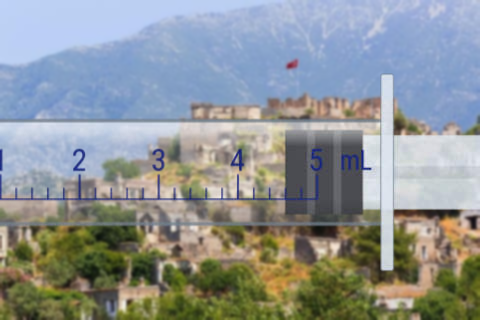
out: value=4.6 unit=mL
